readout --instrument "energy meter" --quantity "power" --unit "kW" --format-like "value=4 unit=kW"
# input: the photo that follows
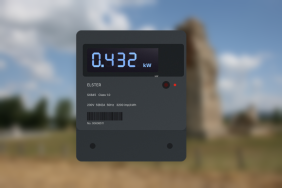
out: value=0.432 unit=kW
